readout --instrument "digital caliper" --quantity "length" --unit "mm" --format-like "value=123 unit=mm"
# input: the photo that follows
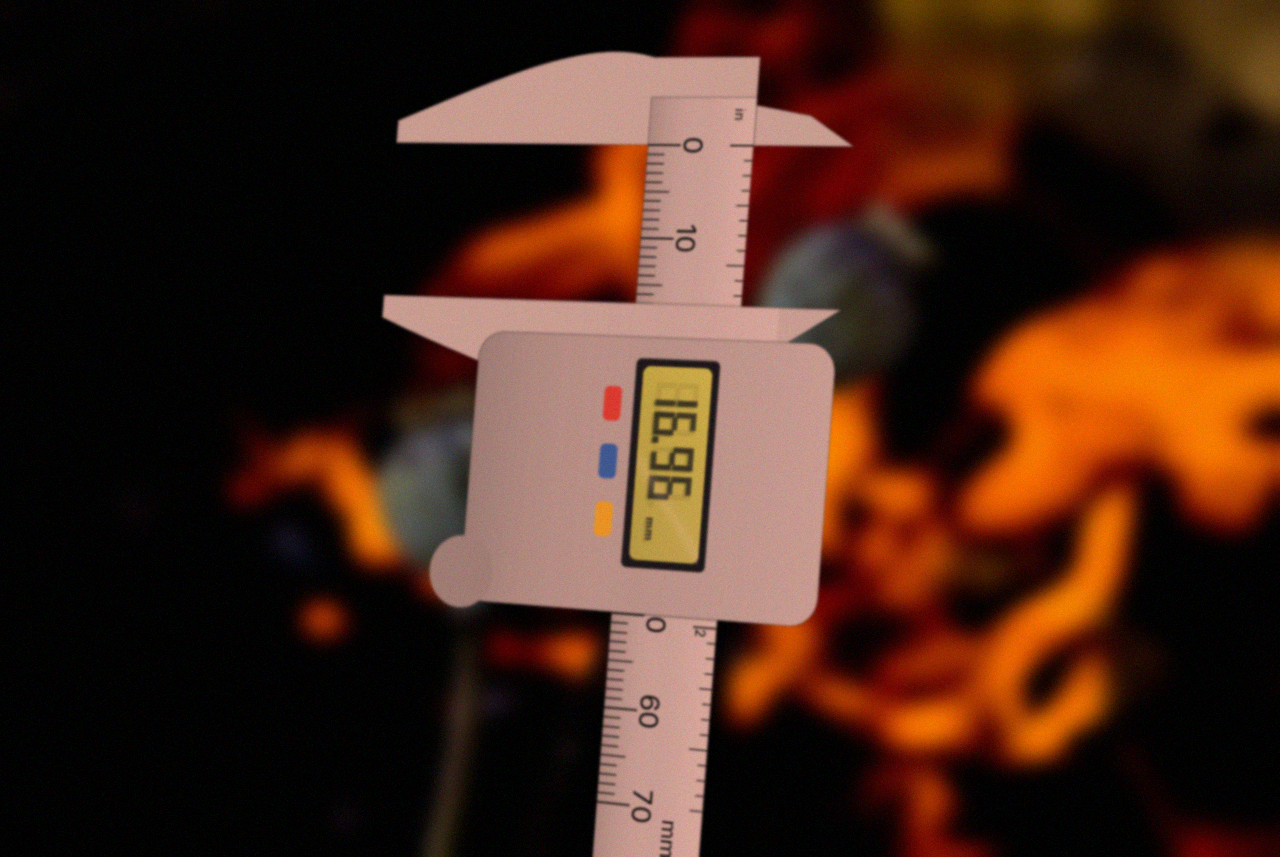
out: value=16.96 unit=mm
